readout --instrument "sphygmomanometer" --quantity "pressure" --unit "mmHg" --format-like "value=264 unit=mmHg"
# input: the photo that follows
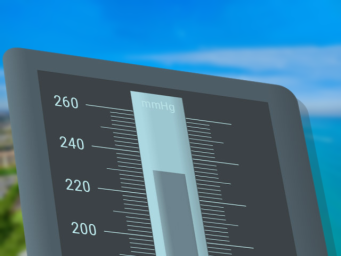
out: value=232 unit=mmHg
